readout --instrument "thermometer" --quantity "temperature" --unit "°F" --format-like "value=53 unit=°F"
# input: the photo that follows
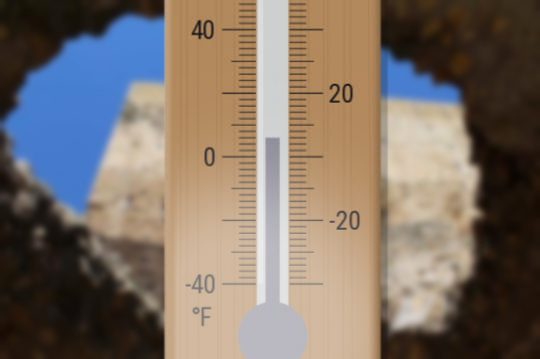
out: value=6 unit=°F
